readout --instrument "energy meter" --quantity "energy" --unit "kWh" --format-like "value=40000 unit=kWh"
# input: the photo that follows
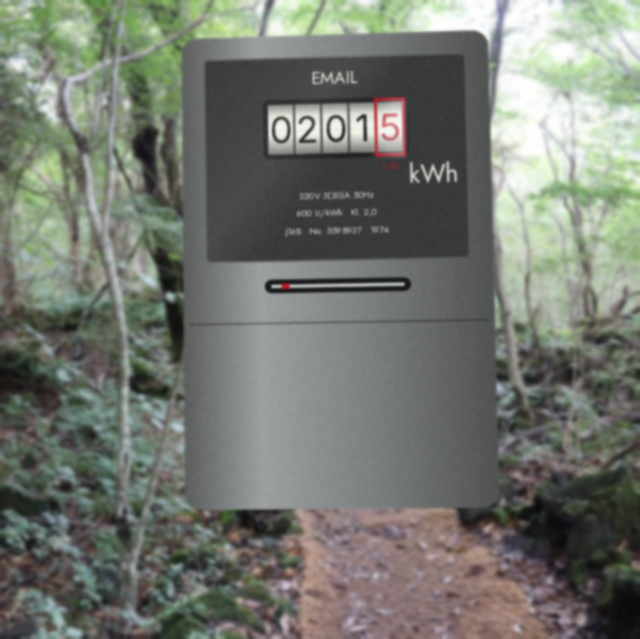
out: value=201.5 unit=kWh
